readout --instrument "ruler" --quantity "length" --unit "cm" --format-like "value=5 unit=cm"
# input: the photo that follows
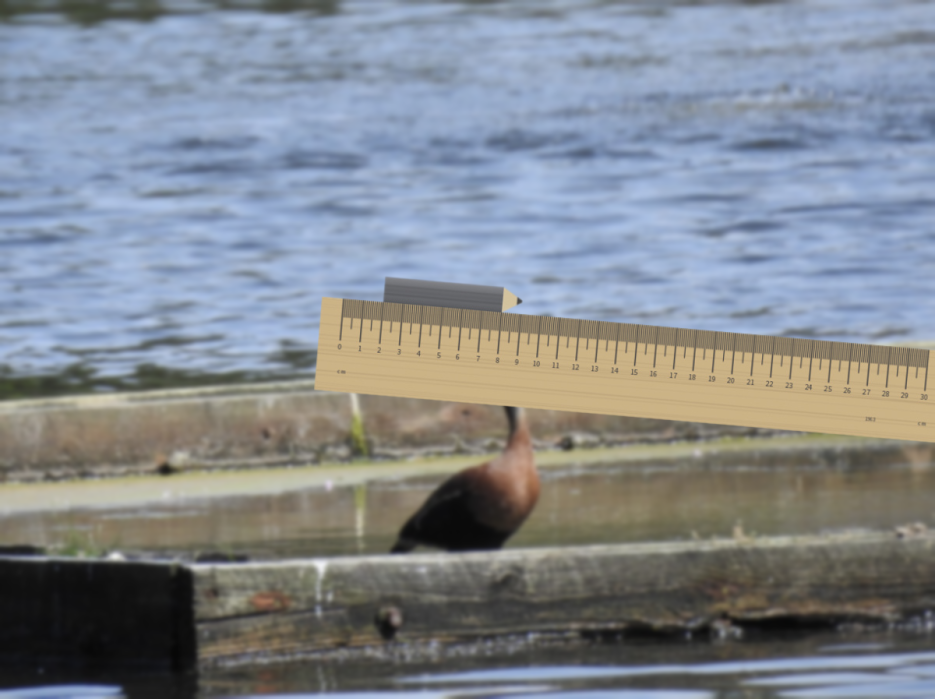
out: value=7 unit=cm
